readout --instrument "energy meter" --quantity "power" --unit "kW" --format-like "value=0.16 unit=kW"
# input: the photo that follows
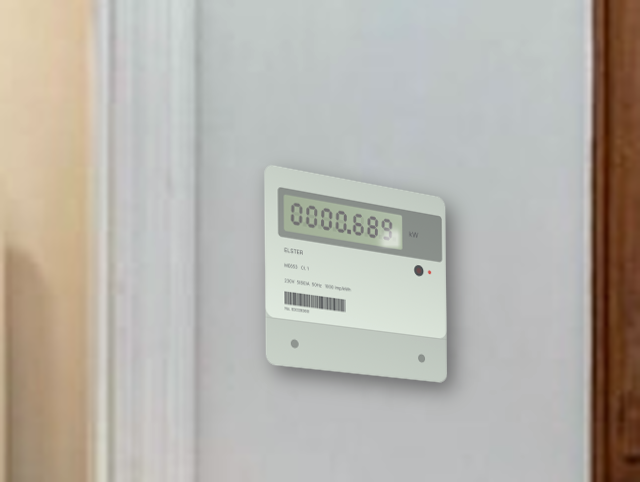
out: value=0.689 unit=kW
